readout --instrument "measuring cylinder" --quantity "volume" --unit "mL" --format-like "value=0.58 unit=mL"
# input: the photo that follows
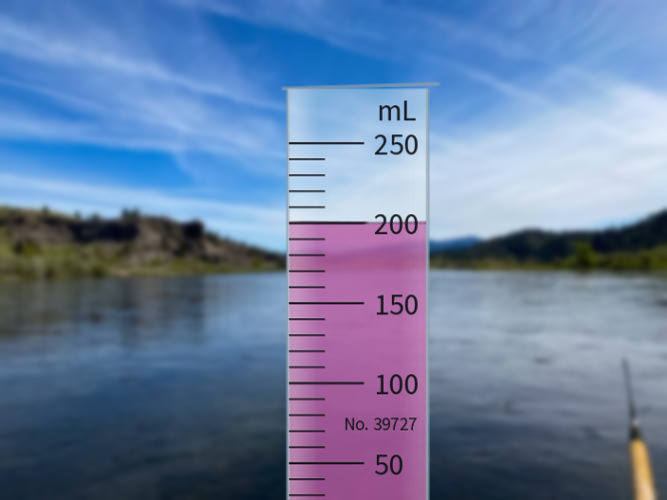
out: value=200 unit=mL
